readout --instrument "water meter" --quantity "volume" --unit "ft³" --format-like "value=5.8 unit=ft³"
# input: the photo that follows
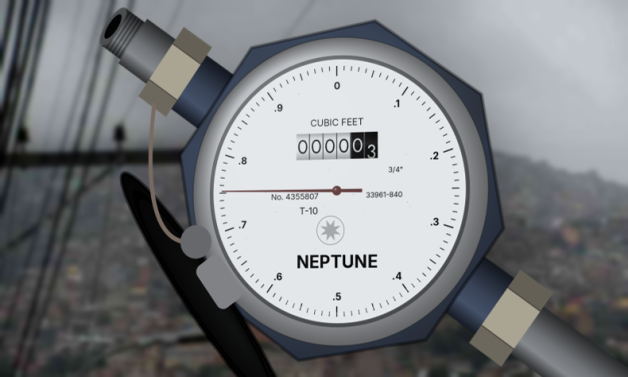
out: value=2.75 unit=ft³
